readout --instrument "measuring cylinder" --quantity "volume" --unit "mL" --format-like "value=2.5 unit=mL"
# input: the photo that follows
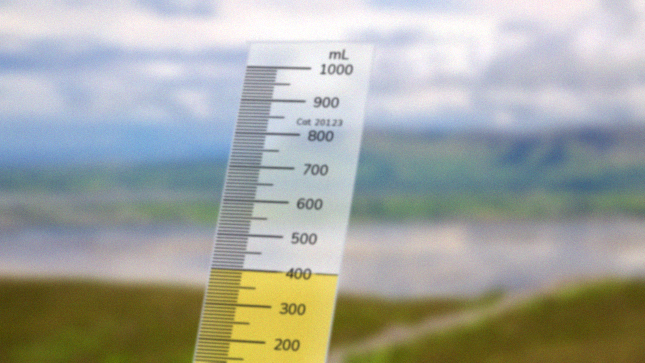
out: value=400 unit=mL
